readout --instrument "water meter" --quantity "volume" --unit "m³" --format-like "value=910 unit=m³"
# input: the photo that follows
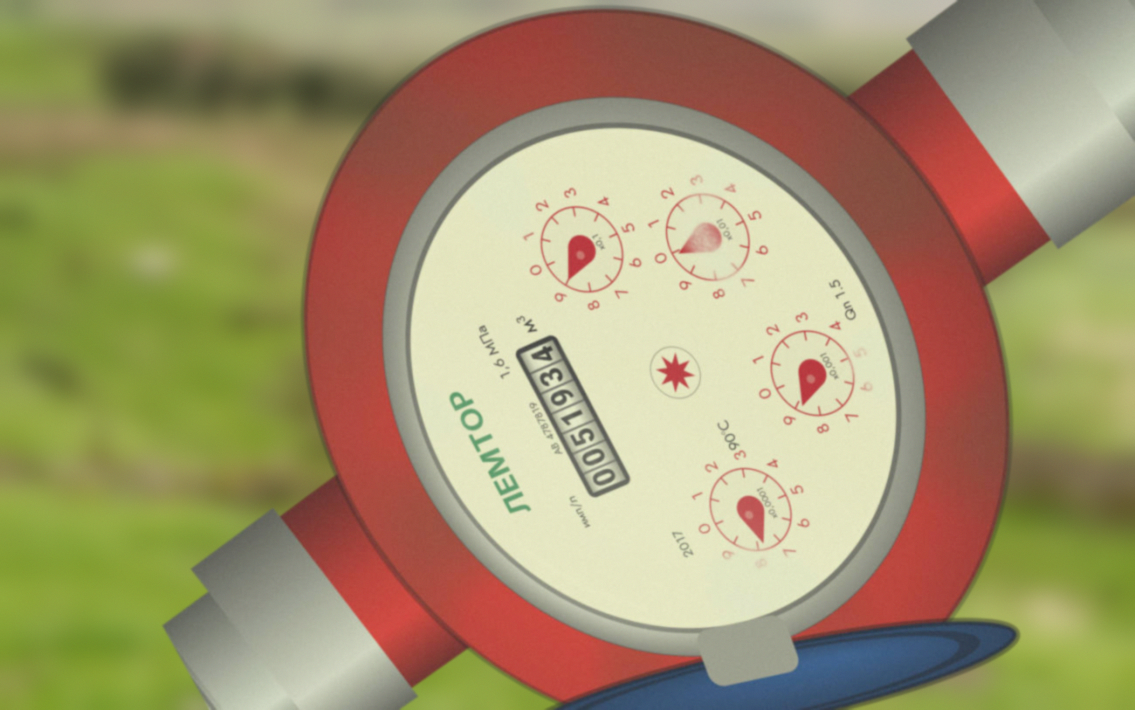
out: value=51933.8987 unit=m³
